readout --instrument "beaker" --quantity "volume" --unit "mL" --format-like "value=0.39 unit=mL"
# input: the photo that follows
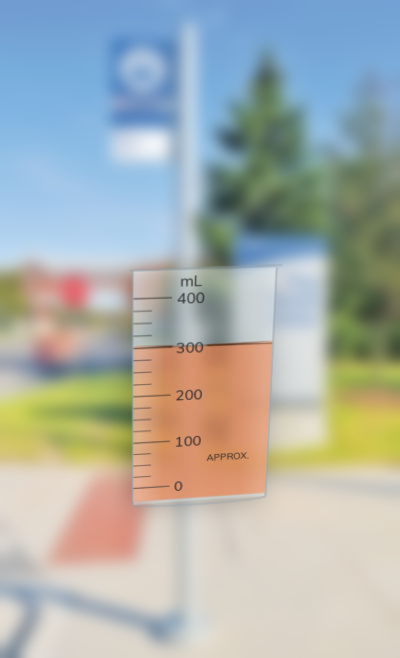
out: value=300 unit=mL
